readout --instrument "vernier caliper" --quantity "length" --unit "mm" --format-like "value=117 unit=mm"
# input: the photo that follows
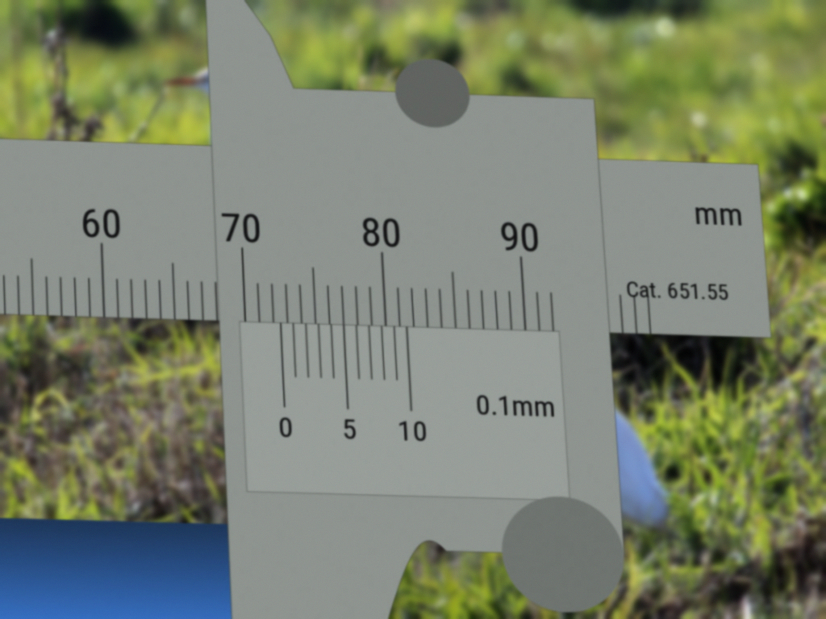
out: value=72.5 unit=mm
